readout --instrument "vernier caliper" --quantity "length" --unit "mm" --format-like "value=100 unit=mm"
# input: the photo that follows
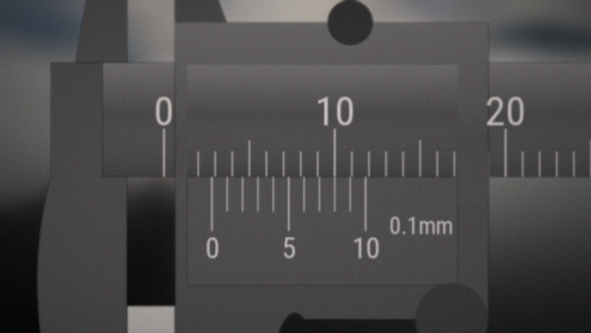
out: value=2.8 unit=mm
